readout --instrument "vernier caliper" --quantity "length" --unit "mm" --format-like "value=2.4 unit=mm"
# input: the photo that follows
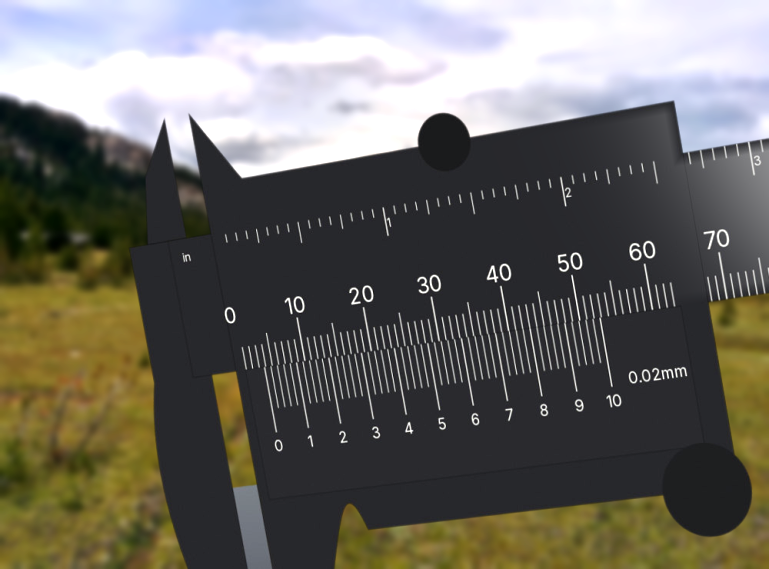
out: value=3.8 unit=mm
